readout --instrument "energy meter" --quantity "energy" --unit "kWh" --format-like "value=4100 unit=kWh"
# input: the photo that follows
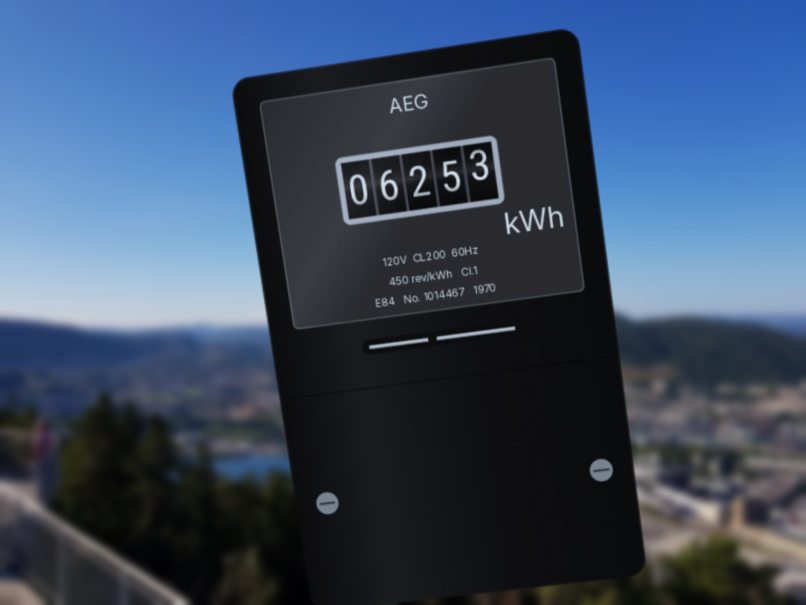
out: value=6253 unit=kWh
